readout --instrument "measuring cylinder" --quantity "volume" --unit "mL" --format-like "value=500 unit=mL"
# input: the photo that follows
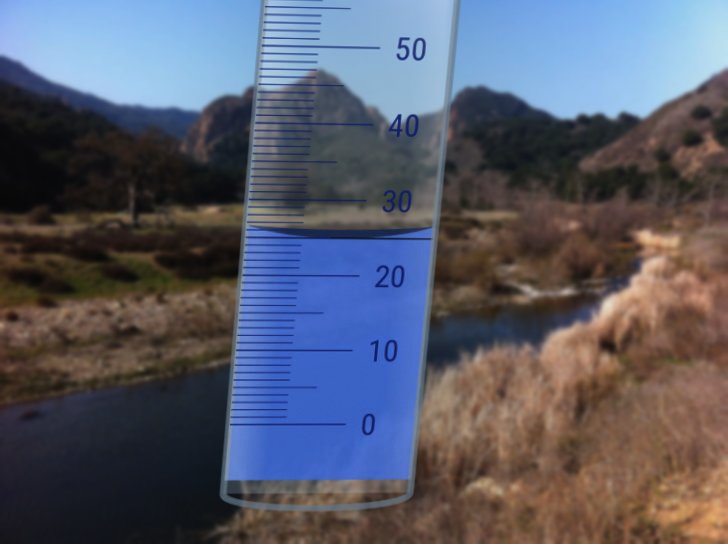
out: value=25 unit=mL
